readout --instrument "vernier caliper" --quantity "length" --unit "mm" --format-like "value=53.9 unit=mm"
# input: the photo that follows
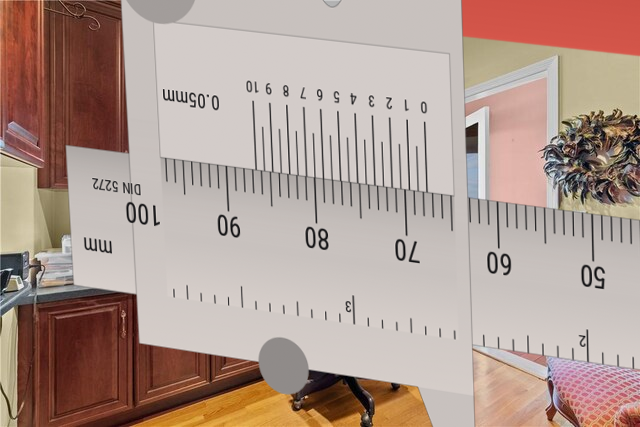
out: value=67.6 unit=mm
